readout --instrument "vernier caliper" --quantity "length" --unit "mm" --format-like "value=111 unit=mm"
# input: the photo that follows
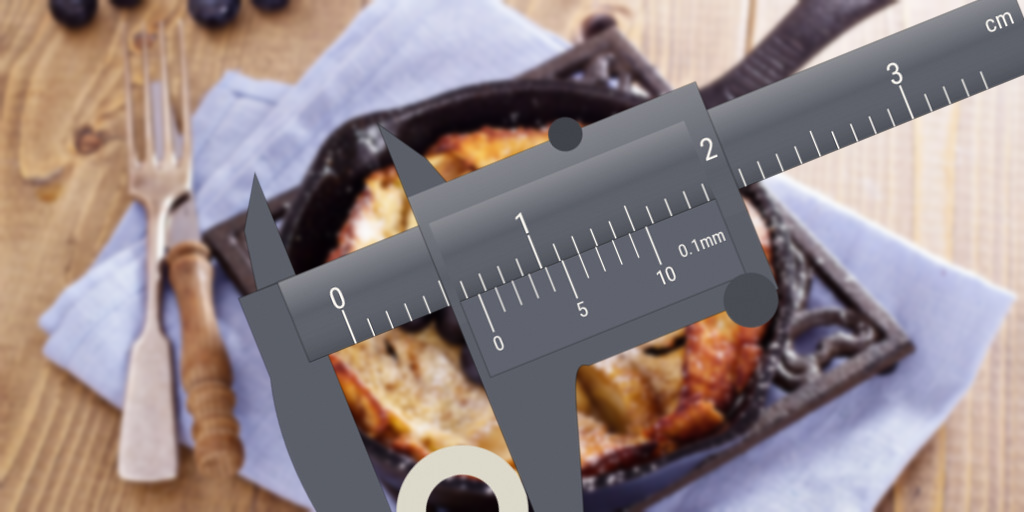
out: value=6.6 unit=mm
